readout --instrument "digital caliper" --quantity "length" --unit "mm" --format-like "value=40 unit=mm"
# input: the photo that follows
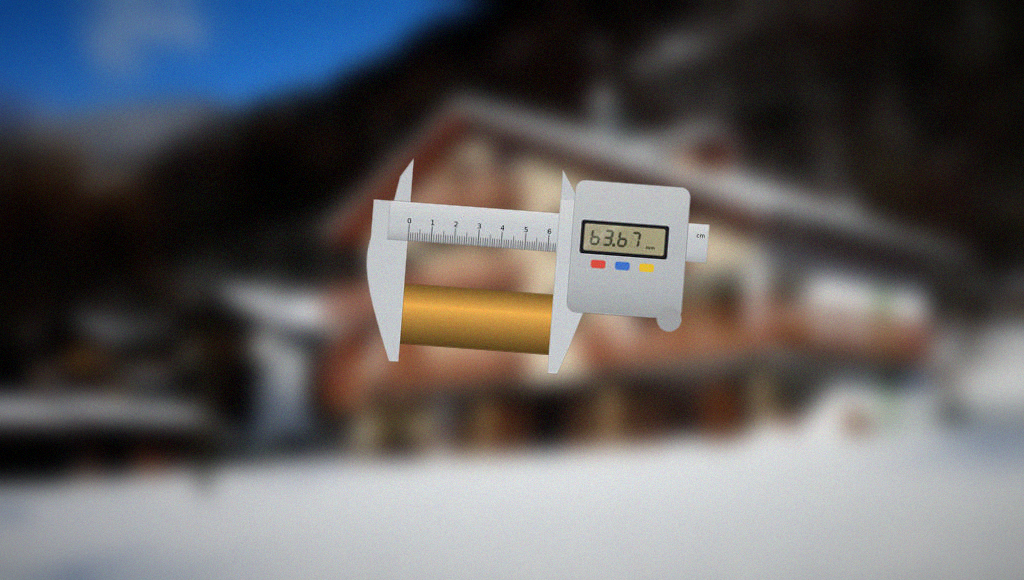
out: value=63.67 unit=mm
